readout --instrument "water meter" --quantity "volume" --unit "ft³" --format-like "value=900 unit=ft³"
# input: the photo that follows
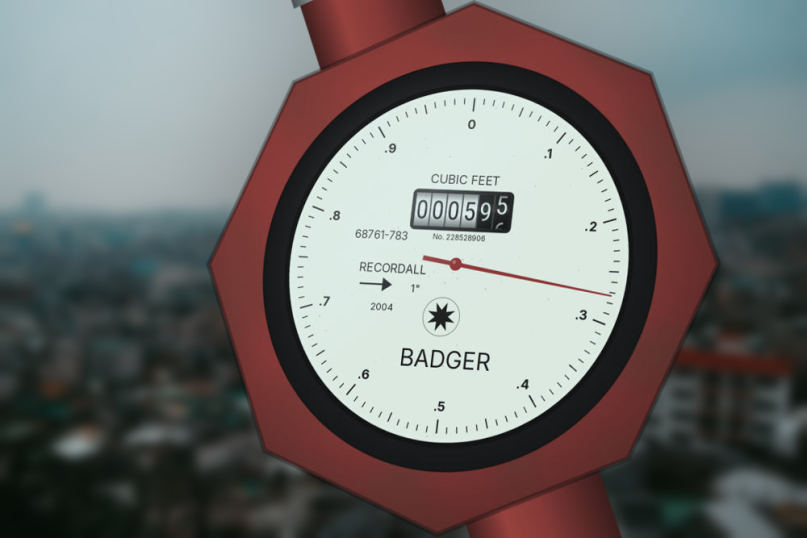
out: value=595.27 unit=ft³
